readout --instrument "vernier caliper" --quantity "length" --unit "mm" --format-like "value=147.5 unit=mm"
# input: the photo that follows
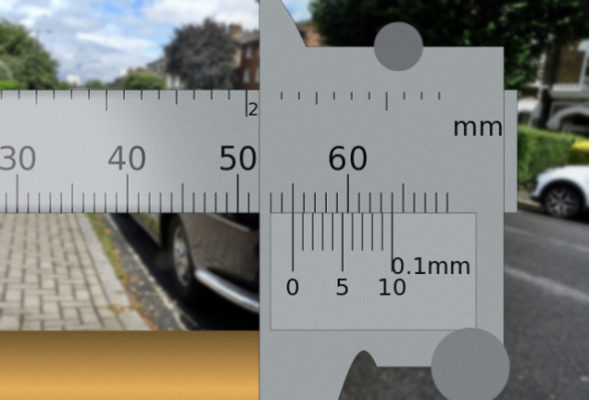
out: value=55.0 unit=mm
